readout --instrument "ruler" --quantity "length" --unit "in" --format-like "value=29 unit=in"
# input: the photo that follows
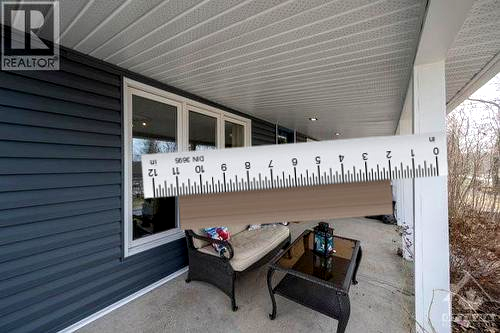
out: value=9 unit=in
